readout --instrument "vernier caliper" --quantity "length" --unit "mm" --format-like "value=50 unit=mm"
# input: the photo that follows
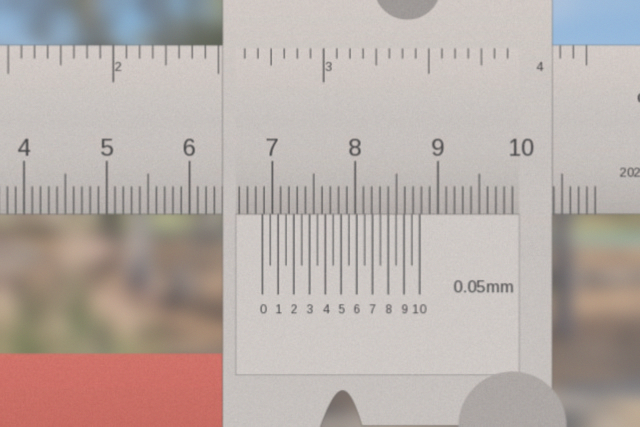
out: value=68.8 unit=mm
